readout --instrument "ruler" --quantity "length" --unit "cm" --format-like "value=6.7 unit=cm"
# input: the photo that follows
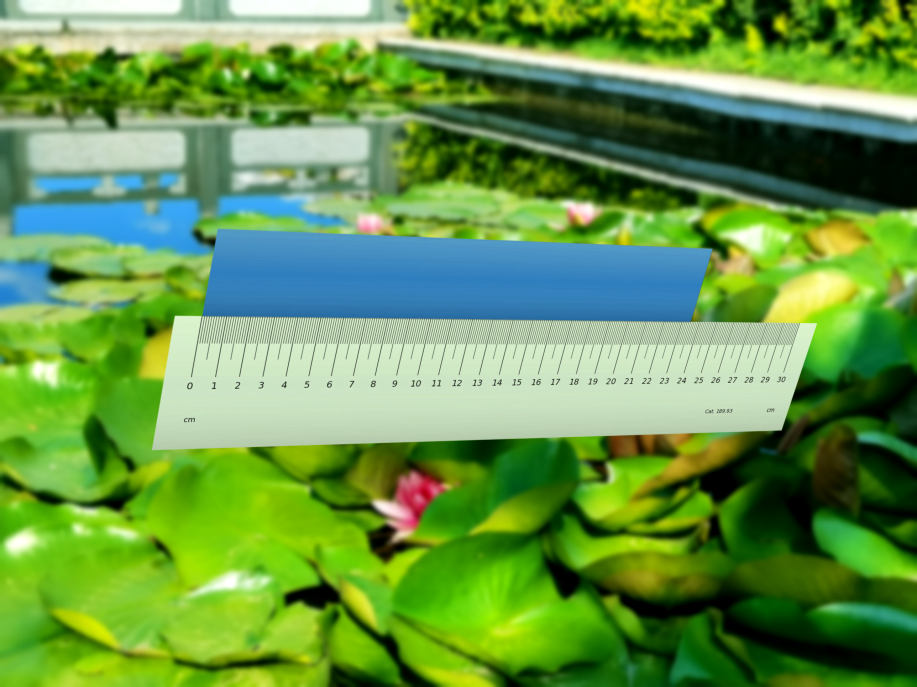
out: value=23.5 unit=cm
